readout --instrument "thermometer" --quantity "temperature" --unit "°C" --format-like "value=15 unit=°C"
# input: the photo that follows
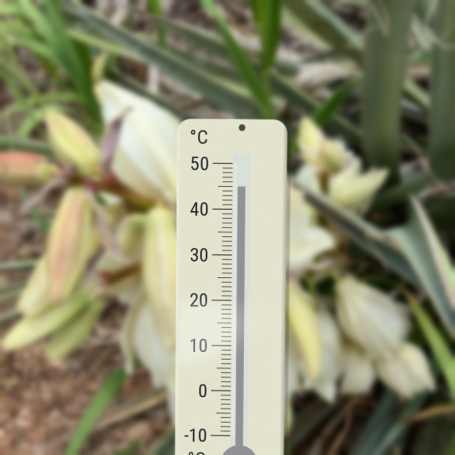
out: value=45 unit=°C
